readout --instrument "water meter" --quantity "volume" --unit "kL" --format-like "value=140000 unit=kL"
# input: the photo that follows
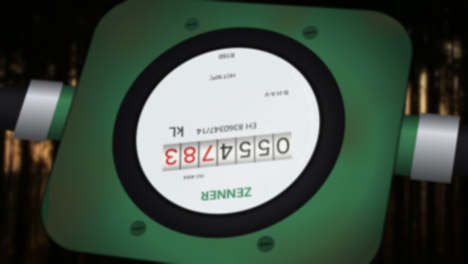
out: value=554.783 unit=kL
